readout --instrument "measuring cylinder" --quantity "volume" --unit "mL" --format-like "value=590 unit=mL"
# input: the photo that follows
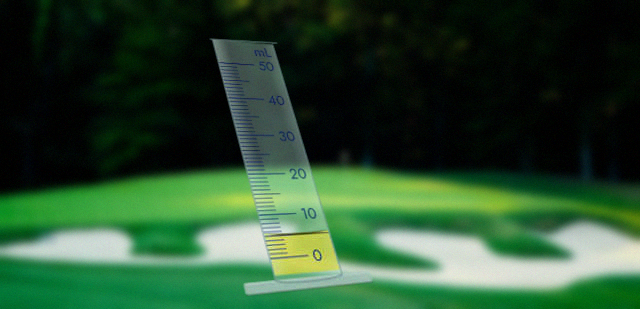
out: value=5 unit=mL
